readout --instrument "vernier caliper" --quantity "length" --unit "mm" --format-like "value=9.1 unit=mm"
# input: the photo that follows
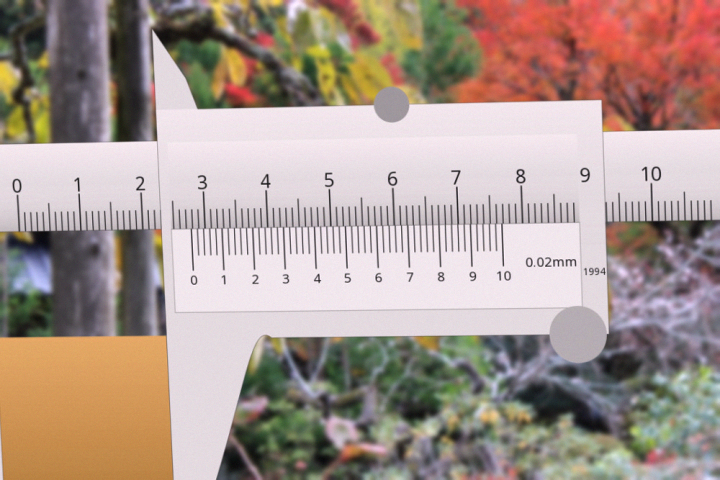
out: value=27.8 unit=mm
